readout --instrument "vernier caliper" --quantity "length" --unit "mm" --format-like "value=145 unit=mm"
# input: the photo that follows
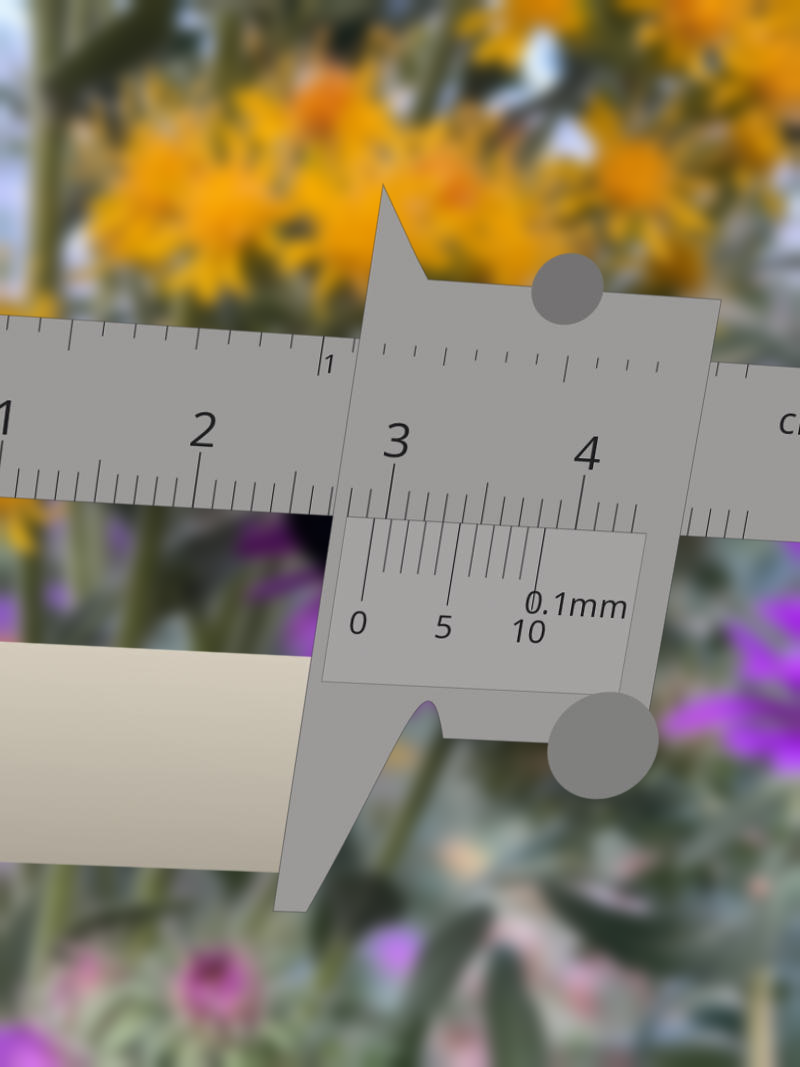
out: value=29.4 unit=mm
